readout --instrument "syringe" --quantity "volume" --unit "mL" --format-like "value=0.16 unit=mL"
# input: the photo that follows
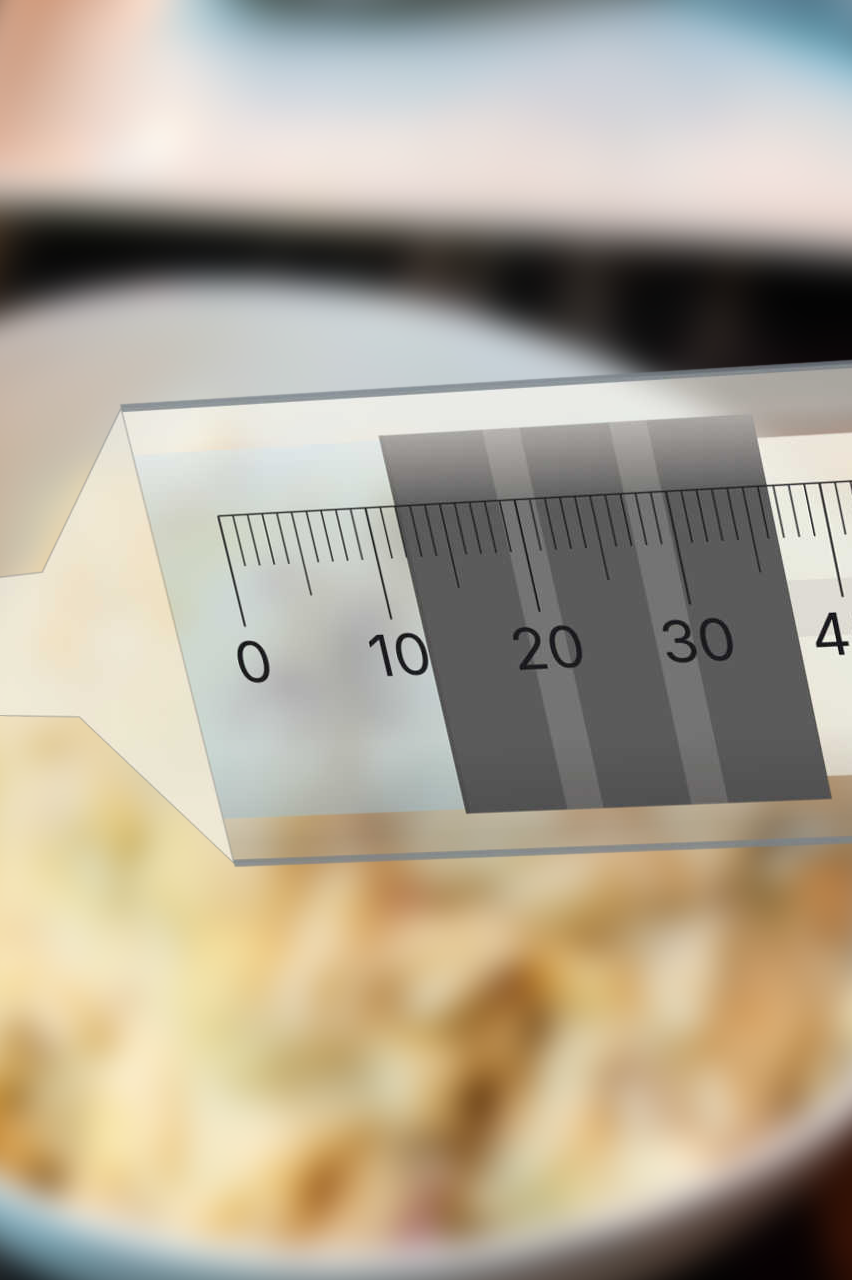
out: value=12 unit=mL
